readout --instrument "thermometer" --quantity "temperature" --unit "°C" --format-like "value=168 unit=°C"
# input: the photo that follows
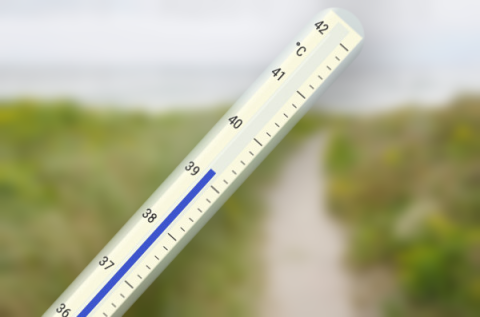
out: value=39.2 unit=°C
